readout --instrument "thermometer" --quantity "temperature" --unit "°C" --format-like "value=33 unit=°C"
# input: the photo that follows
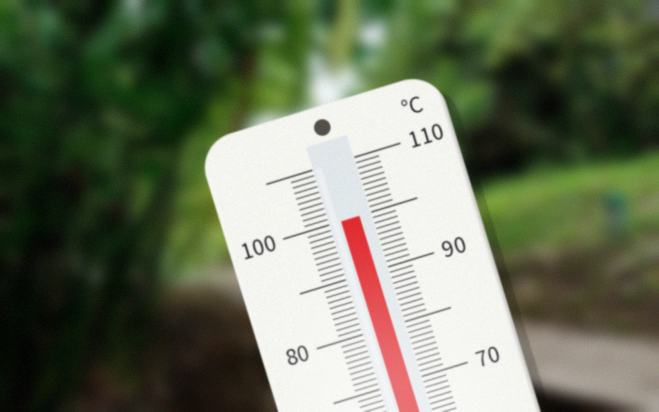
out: value=100 unit=°C
